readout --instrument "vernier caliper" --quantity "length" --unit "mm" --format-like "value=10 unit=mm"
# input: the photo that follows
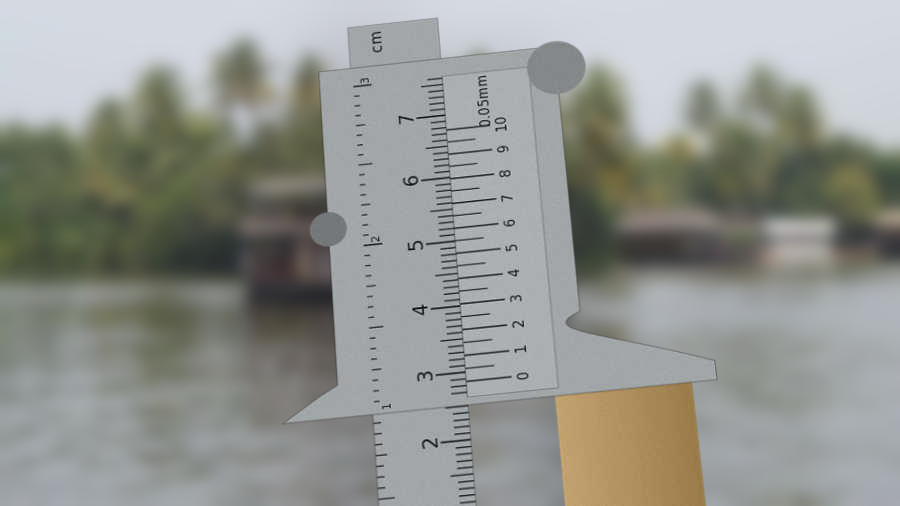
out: value=28.6 unit=mm
